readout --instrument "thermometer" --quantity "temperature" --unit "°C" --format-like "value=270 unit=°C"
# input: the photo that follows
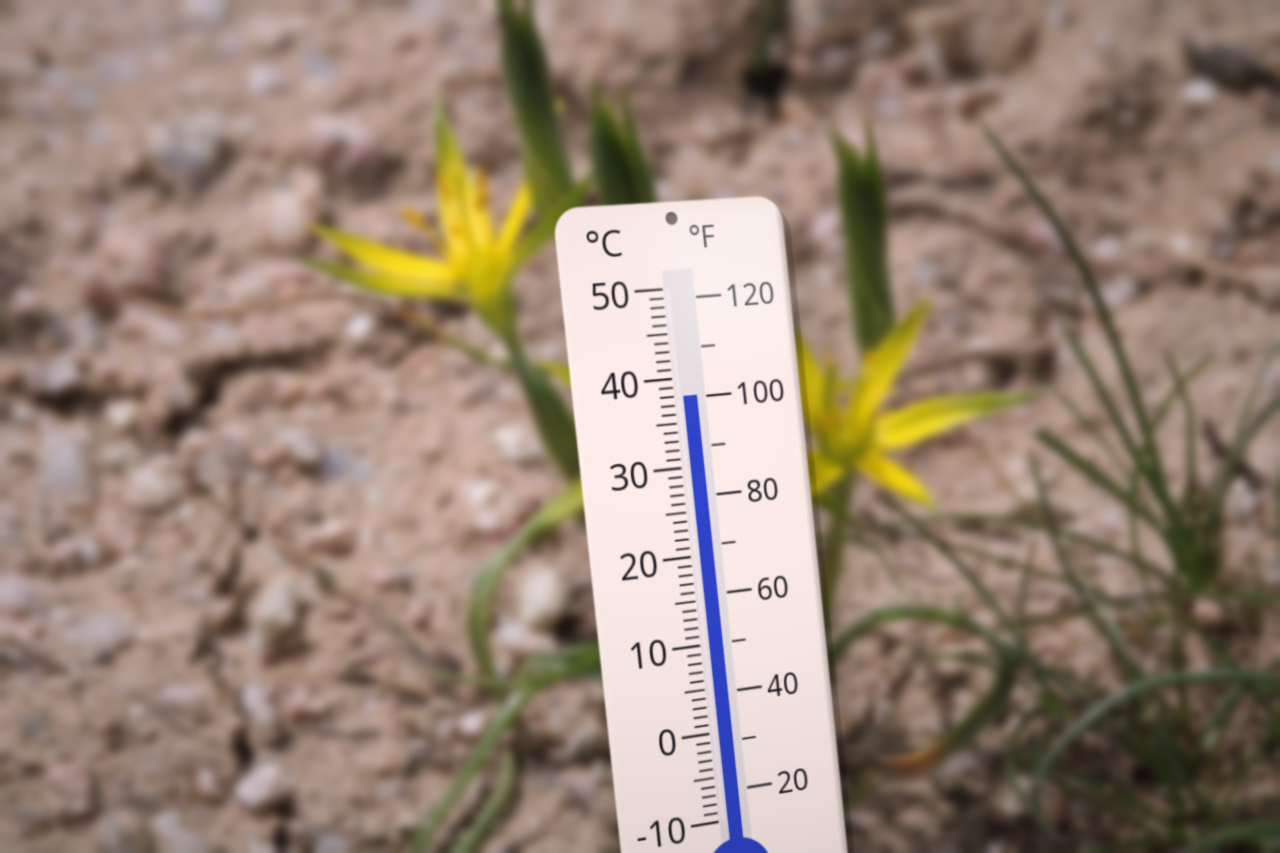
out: value=38 unit=°C
